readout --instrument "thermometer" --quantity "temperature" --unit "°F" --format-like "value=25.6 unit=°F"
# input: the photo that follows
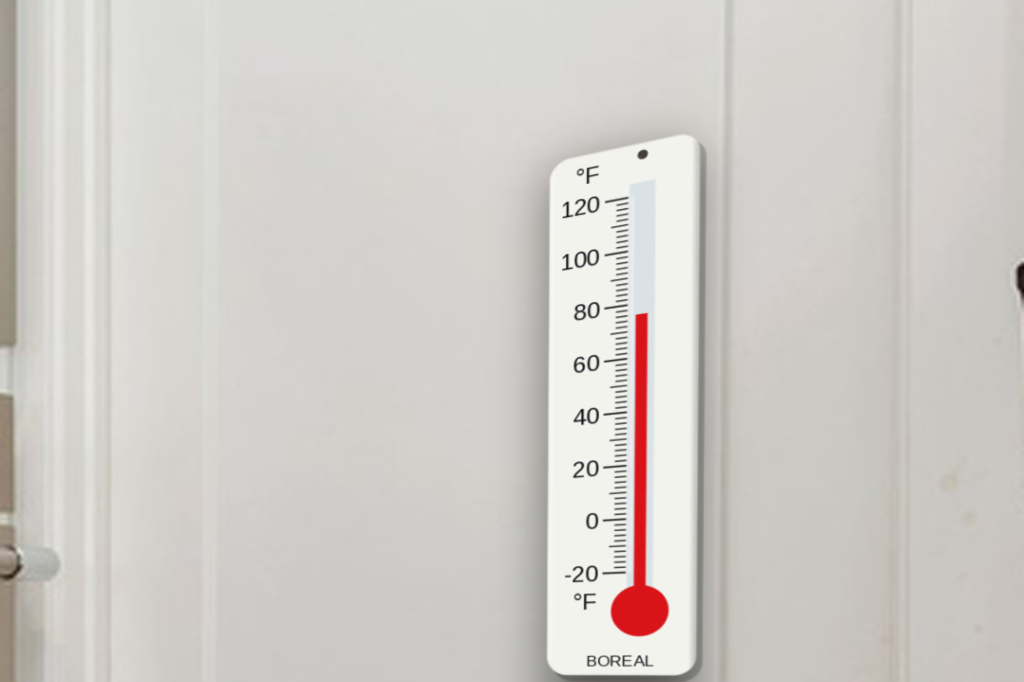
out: value=76 unit=°F
